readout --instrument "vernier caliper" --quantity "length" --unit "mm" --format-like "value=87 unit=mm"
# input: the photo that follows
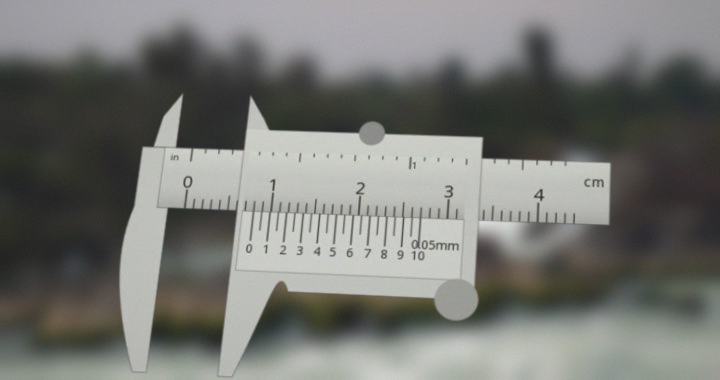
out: value=8.0 unit=mm
